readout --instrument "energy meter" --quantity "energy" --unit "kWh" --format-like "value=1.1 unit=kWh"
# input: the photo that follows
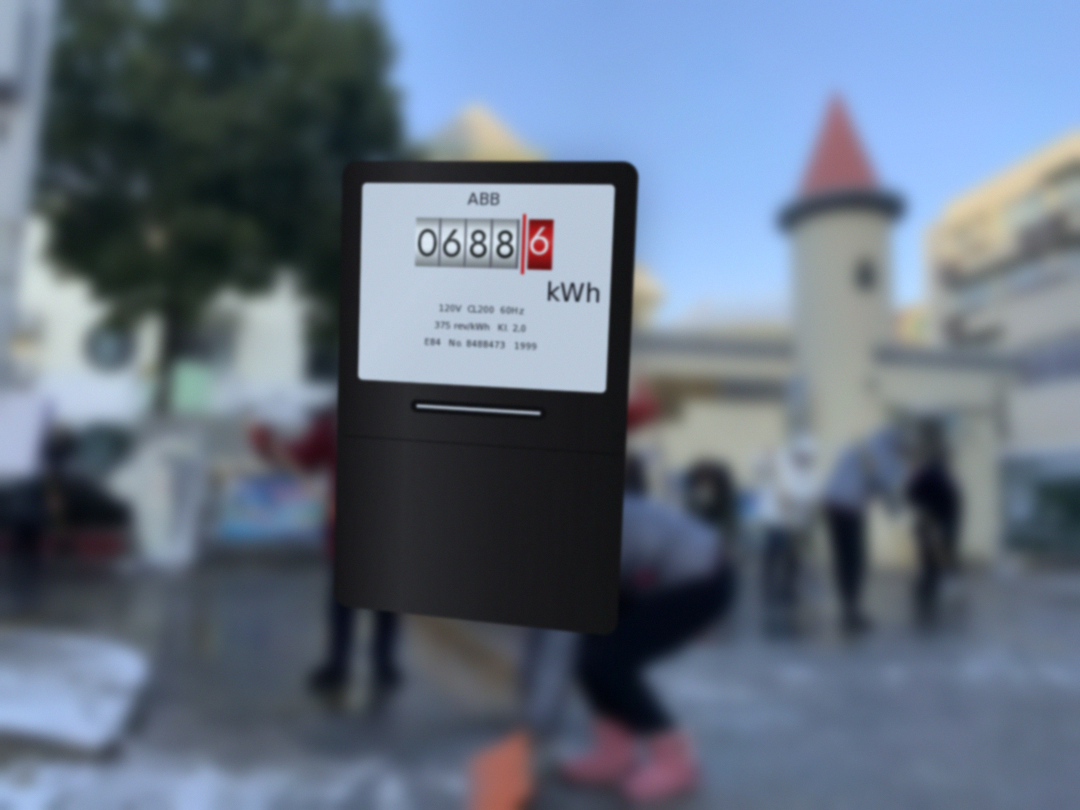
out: value=688.6 unit=kWh
